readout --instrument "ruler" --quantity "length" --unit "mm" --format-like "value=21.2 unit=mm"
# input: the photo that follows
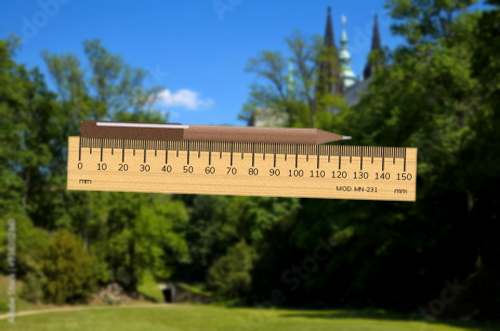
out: value=125 unit=mm
